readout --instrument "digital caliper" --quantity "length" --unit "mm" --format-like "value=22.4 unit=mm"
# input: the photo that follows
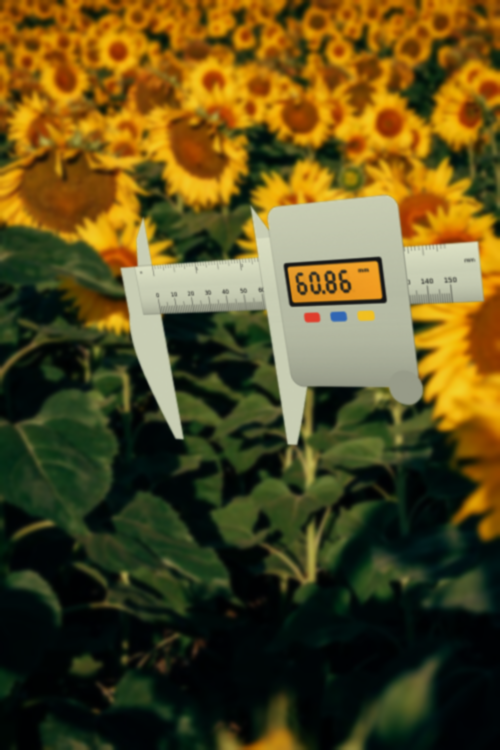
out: value=60.86 unit=mm
